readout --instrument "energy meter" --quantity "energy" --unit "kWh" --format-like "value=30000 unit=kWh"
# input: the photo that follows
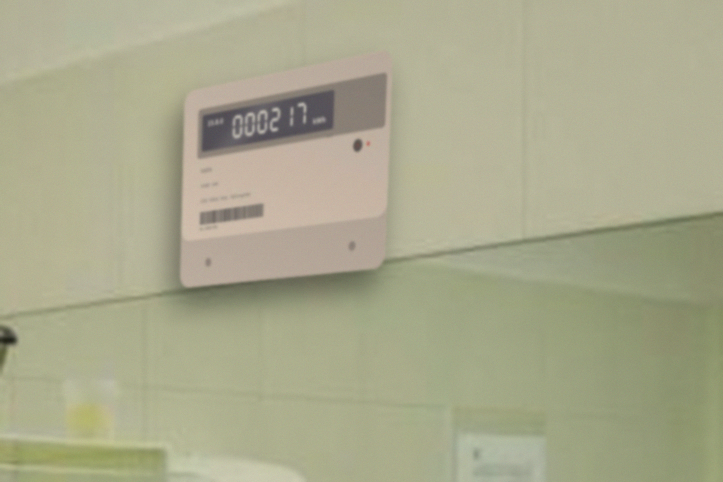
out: value=217 unit=kWh
